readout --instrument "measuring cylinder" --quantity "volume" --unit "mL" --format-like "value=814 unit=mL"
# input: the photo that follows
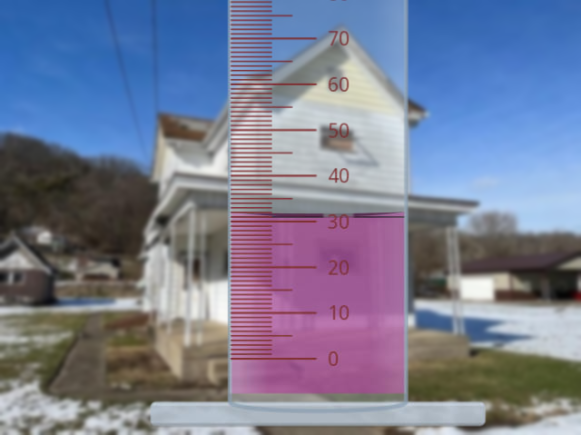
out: value=31 unit=mL
